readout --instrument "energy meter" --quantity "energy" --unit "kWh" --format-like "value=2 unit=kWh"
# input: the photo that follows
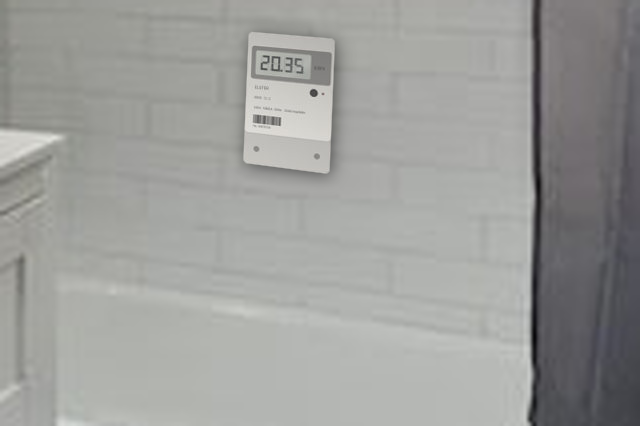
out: value=20.35 unit=kWh
